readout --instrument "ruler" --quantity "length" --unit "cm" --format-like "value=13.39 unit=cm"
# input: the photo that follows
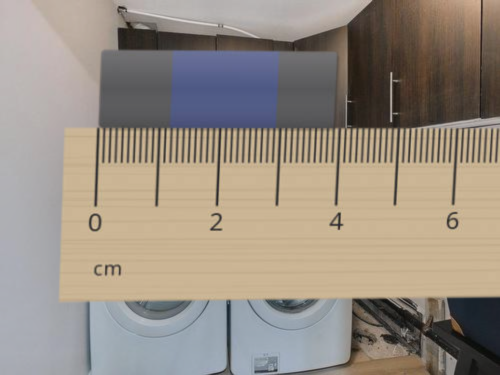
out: value=3.9 unit=cm
